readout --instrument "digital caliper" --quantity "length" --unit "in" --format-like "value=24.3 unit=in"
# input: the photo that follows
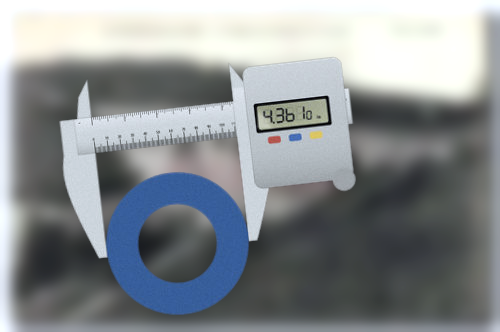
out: value=4.3610 unit=in
